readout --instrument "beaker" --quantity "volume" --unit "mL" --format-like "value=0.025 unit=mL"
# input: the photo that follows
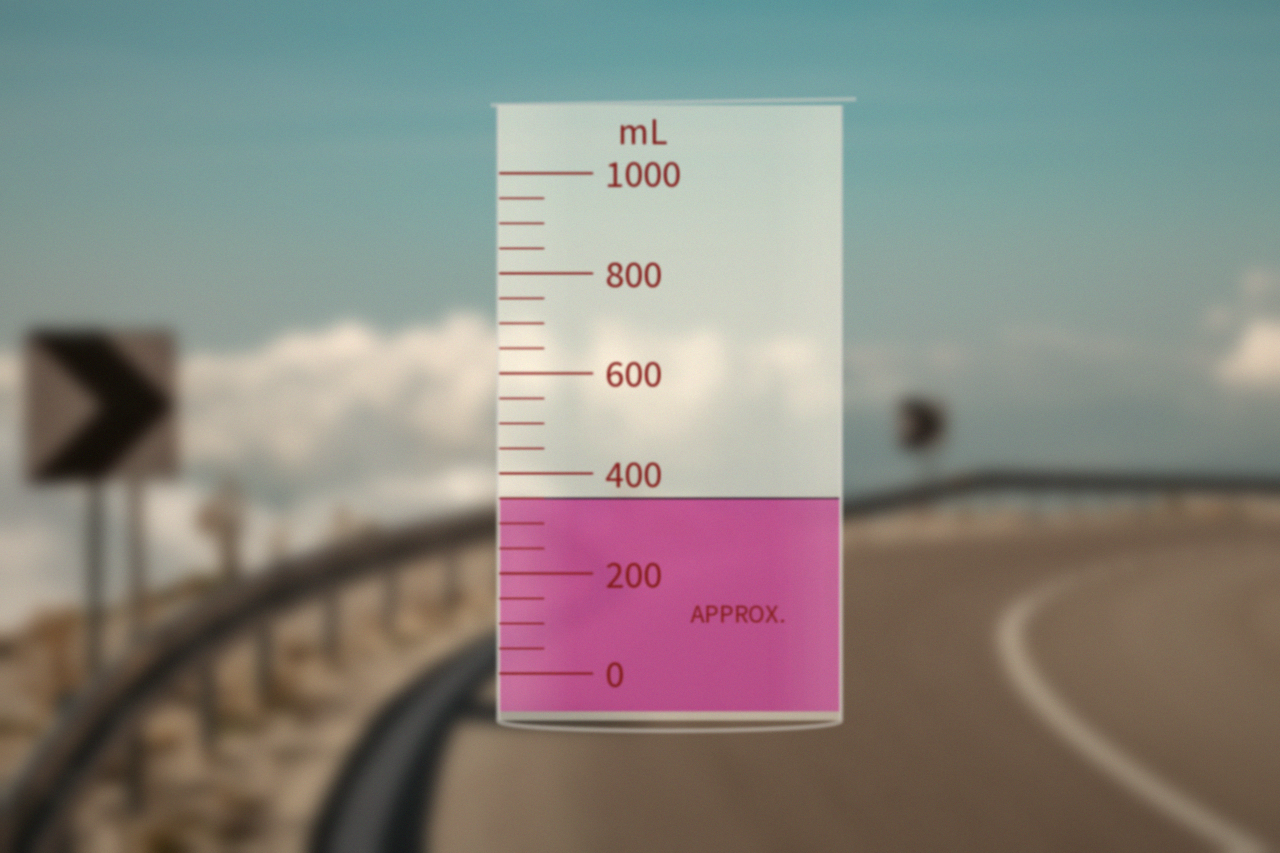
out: value=350 unit=mL
